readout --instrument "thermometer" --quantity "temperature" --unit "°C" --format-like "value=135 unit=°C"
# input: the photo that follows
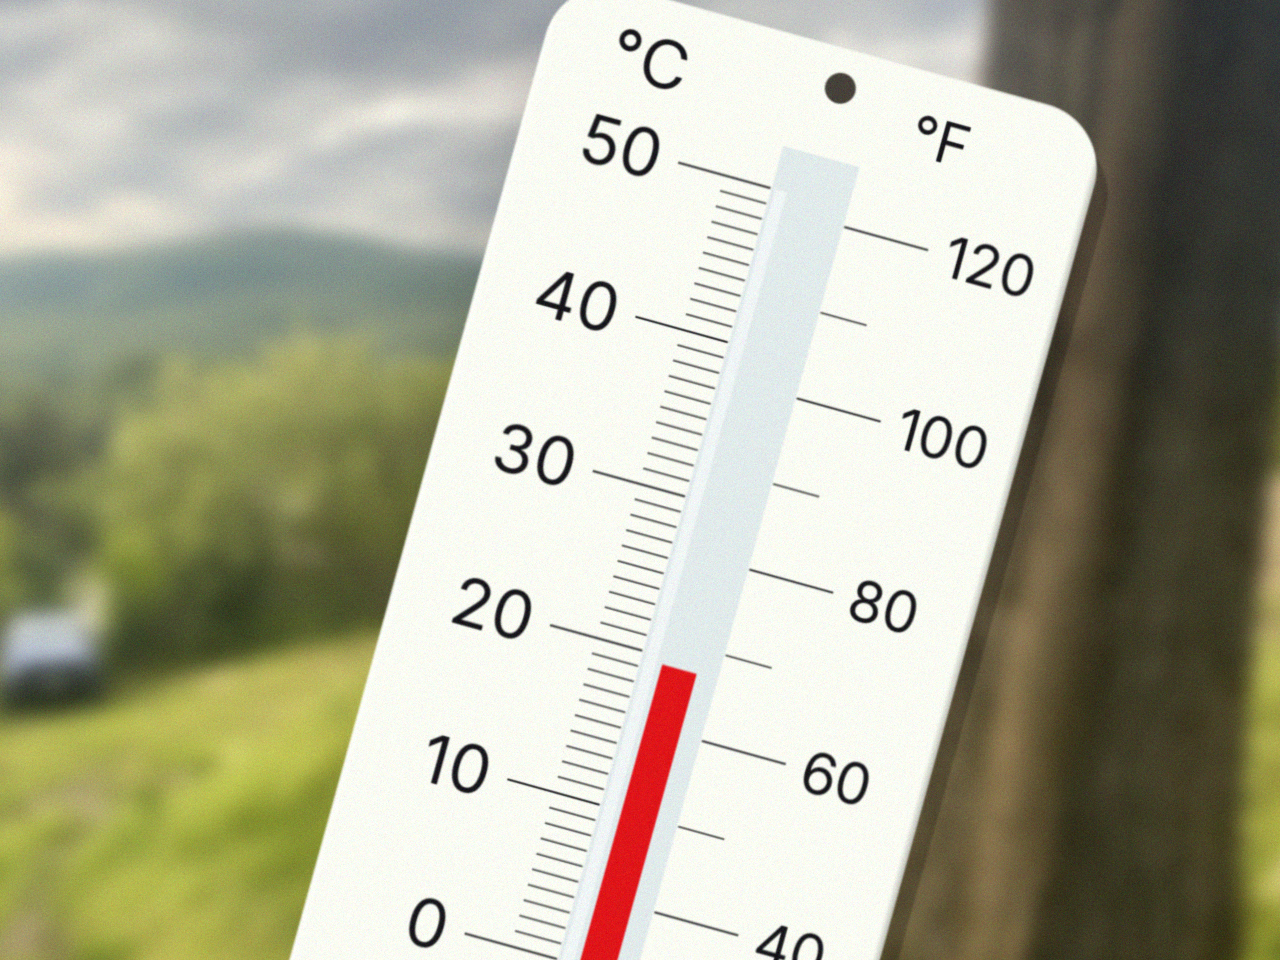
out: value=19.5 unit=°C
